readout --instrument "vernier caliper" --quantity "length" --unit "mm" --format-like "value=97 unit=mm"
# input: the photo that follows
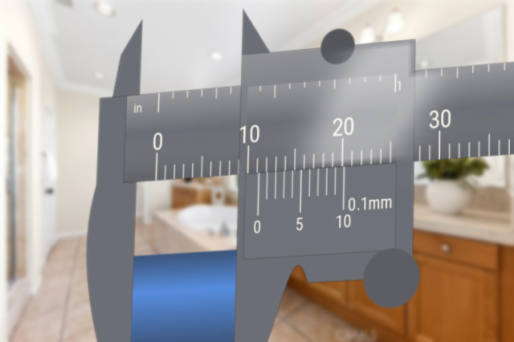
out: value=11.2 unit=mm
